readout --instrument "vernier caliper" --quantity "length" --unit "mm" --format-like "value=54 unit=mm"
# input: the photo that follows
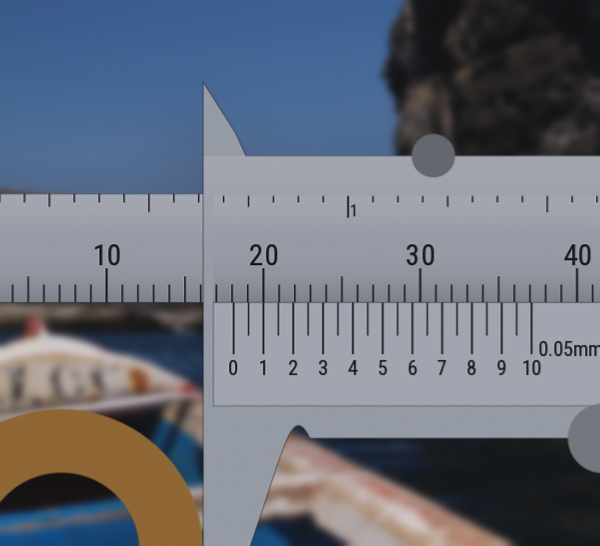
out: value=18.1 unit=mm
